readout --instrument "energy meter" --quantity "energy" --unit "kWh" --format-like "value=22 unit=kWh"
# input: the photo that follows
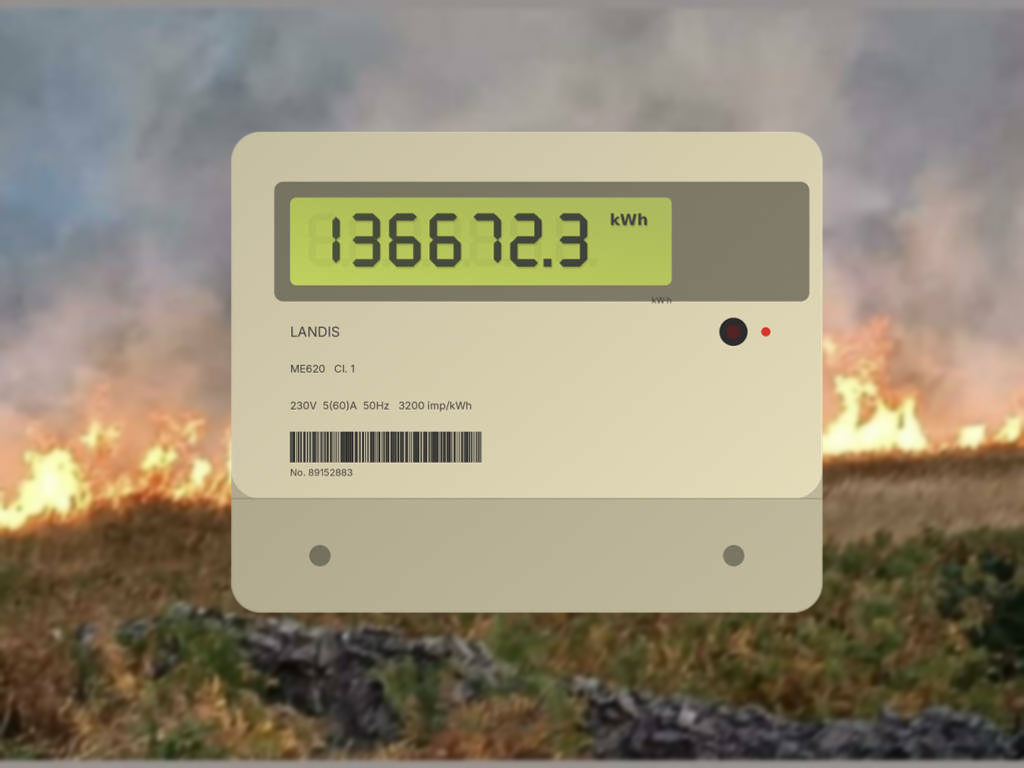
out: value=136672.3 unit=kWh
